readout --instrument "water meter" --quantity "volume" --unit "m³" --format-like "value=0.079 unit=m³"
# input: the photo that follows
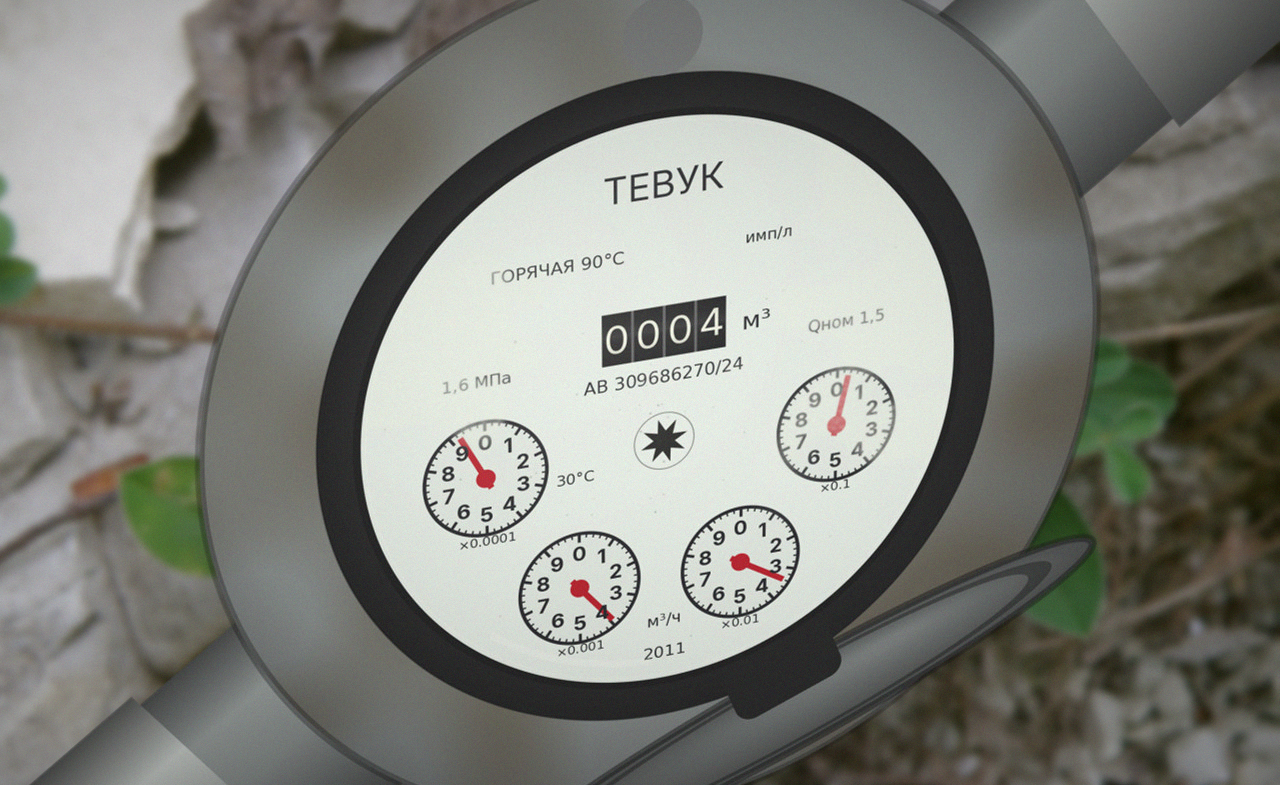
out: value=4.0339 unit=m³
